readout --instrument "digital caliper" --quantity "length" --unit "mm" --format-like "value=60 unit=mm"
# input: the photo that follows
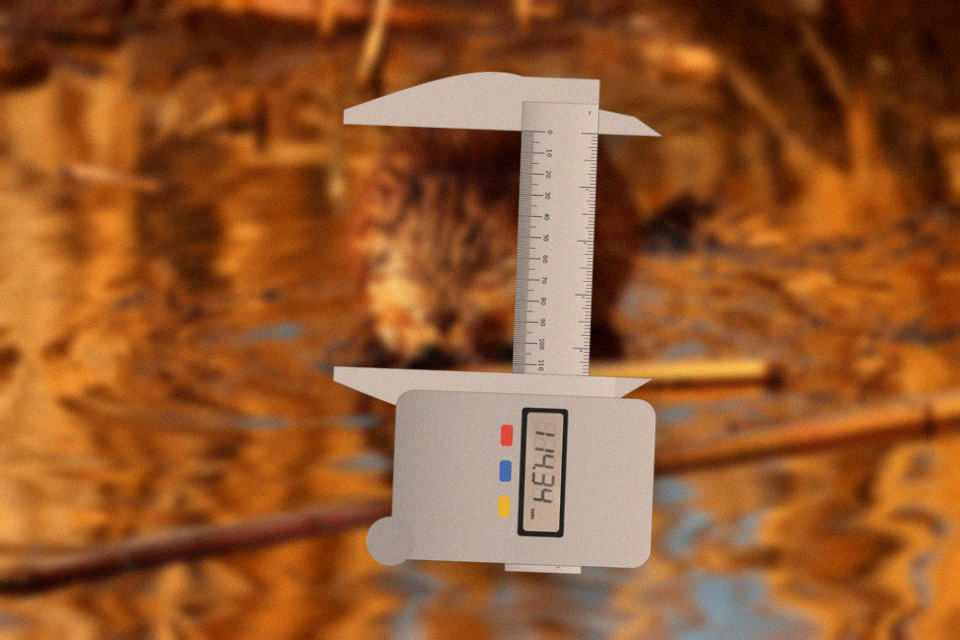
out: value=114.34 unit=mm
